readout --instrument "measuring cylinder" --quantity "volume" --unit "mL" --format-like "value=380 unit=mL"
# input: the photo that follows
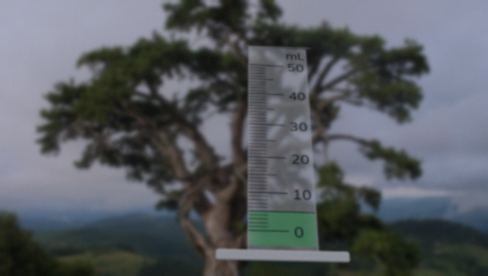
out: value=5 unit=mL
